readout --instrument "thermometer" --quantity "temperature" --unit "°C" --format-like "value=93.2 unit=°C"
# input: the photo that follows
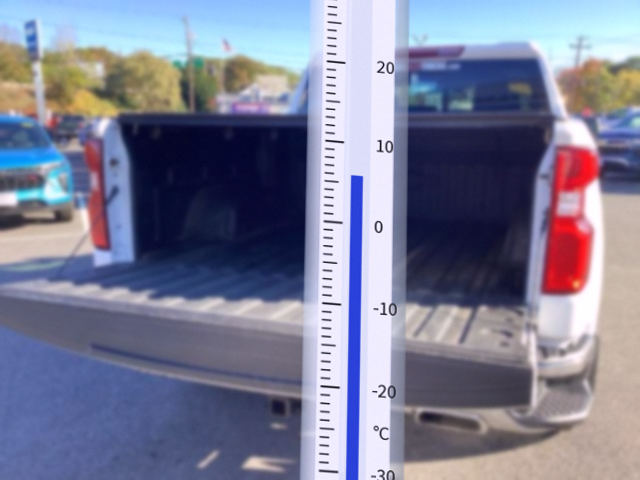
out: value=6 unit=°C
